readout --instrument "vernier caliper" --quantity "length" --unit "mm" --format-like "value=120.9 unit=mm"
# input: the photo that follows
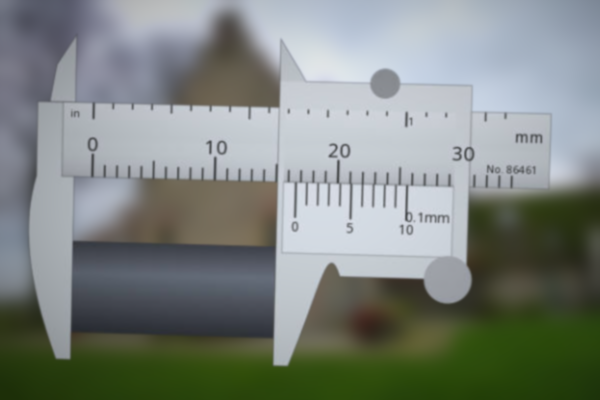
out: value=16.6 unit=mm
